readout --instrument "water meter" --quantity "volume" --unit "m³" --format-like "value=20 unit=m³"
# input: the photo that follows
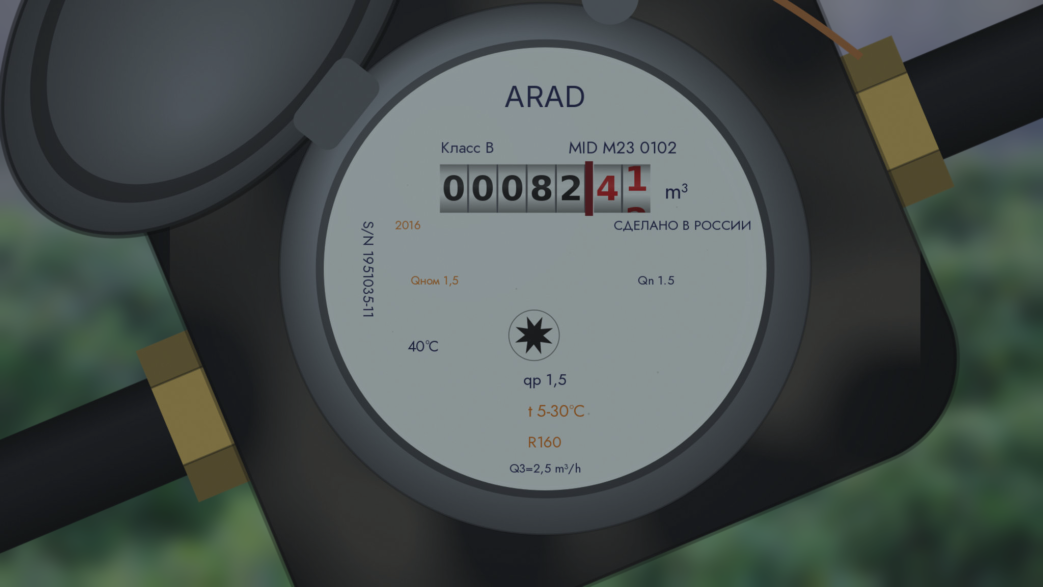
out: value=82.41 unit=m³
